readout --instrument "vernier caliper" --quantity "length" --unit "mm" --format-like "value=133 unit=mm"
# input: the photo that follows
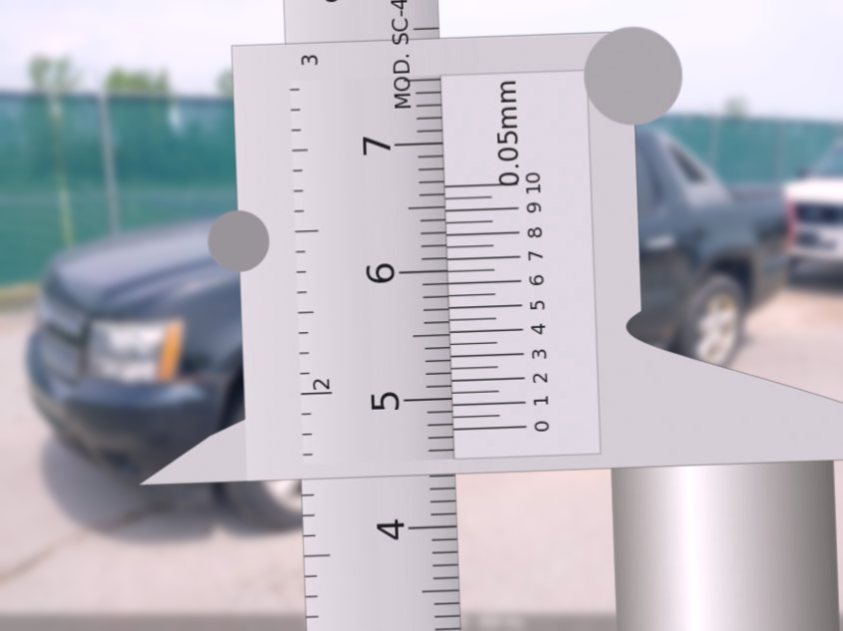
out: value=47.6 unit=mm
